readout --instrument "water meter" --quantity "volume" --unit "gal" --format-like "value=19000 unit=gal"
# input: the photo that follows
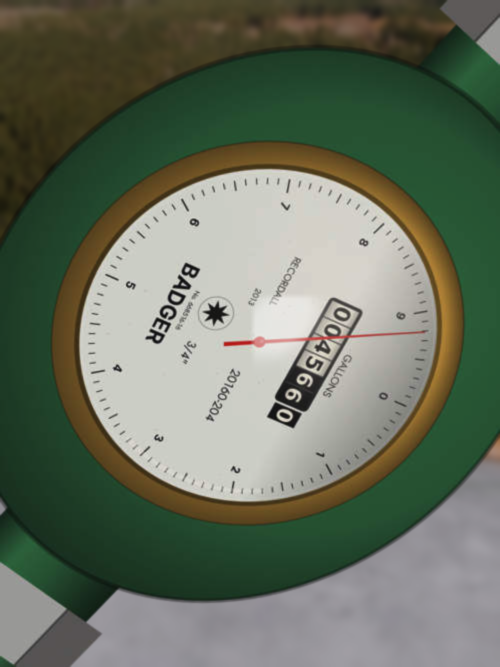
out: value=45659.2 unit=gal
